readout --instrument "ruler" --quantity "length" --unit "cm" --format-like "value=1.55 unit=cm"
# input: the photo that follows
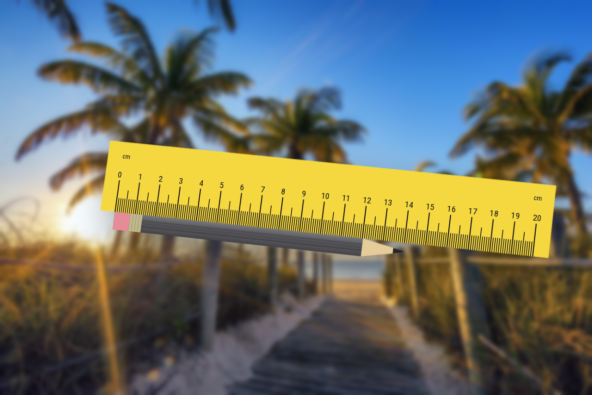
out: value=14 unit=cm
